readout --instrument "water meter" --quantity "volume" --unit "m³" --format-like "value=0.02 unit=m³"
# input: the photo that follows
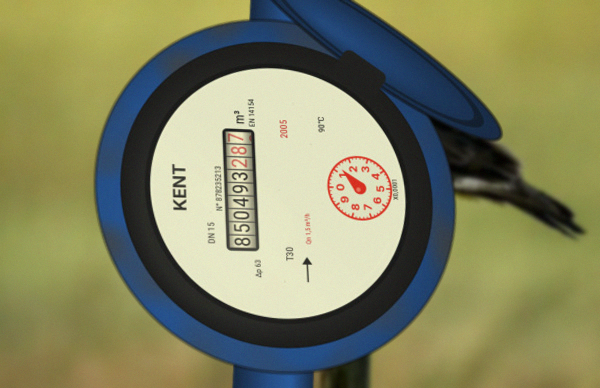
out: value=850493.2871 unit=m³
